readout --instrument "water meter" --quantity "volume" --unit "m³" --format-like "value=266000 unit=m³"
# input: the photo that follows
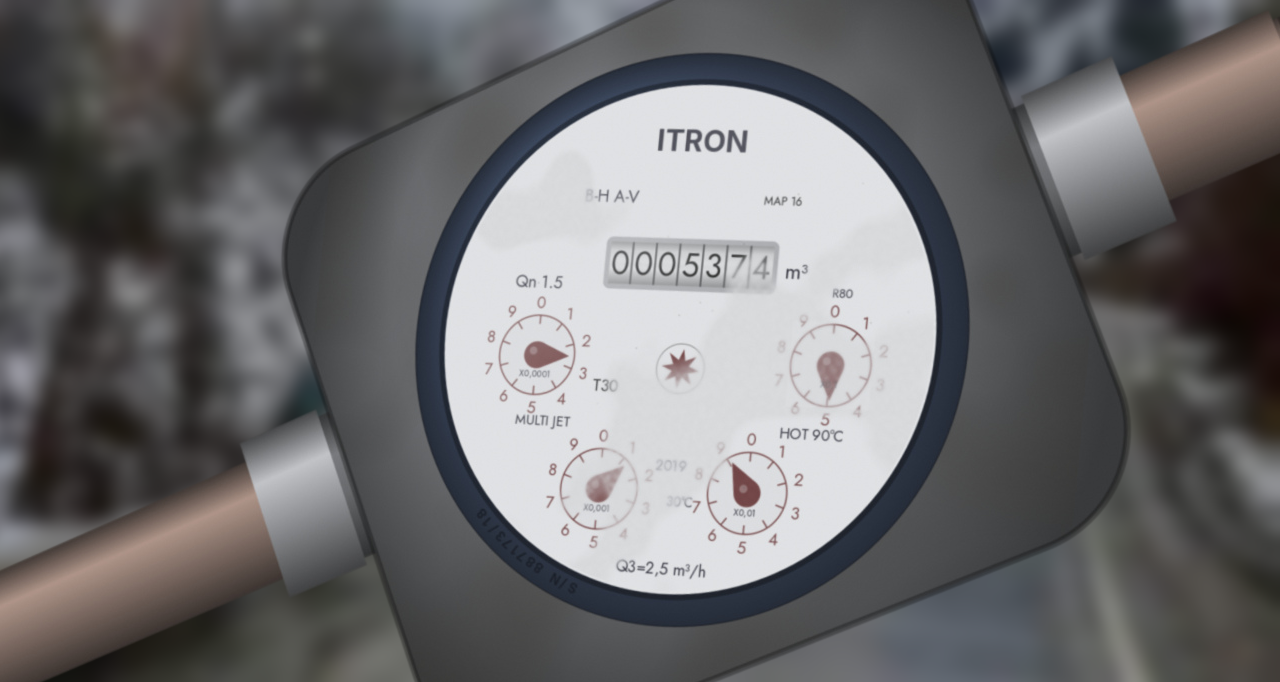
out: value=5374.4912 unit=m³
